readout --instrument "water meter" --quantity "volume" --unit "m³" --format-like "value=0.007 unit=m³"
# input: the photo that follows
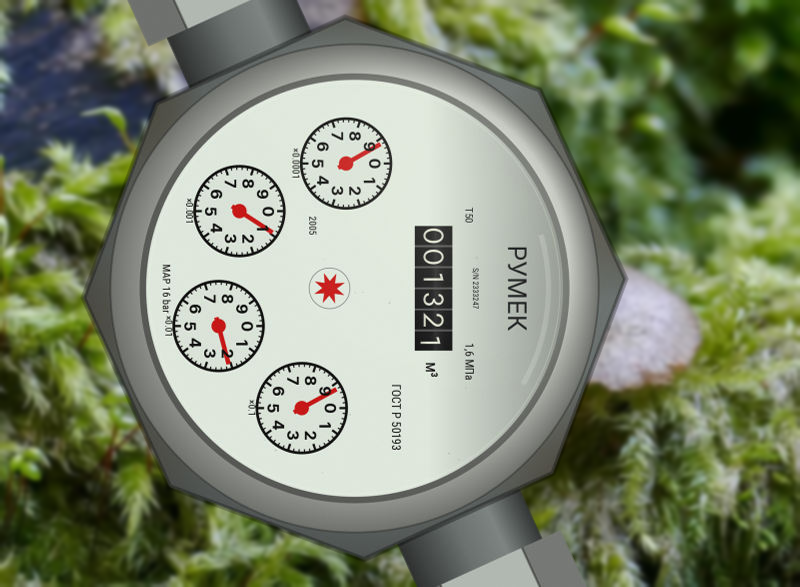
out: value=1320.9209 unit=m³
